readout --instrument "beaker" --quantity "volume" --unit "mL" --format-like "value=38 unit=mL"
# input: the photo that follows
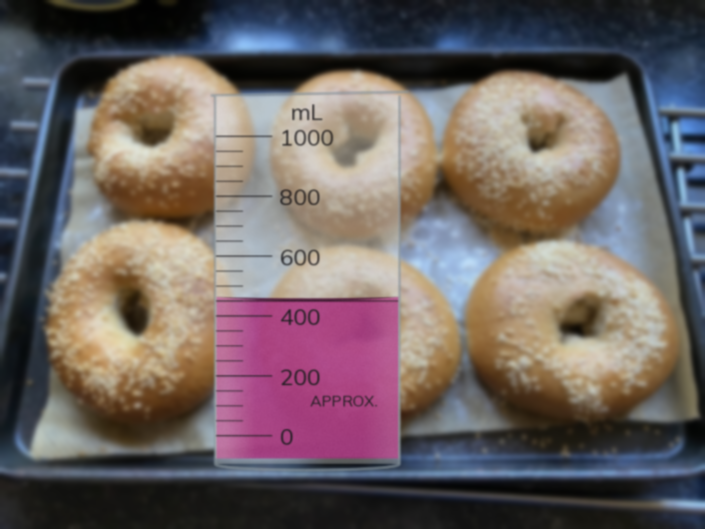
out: value=450 unit=mL
